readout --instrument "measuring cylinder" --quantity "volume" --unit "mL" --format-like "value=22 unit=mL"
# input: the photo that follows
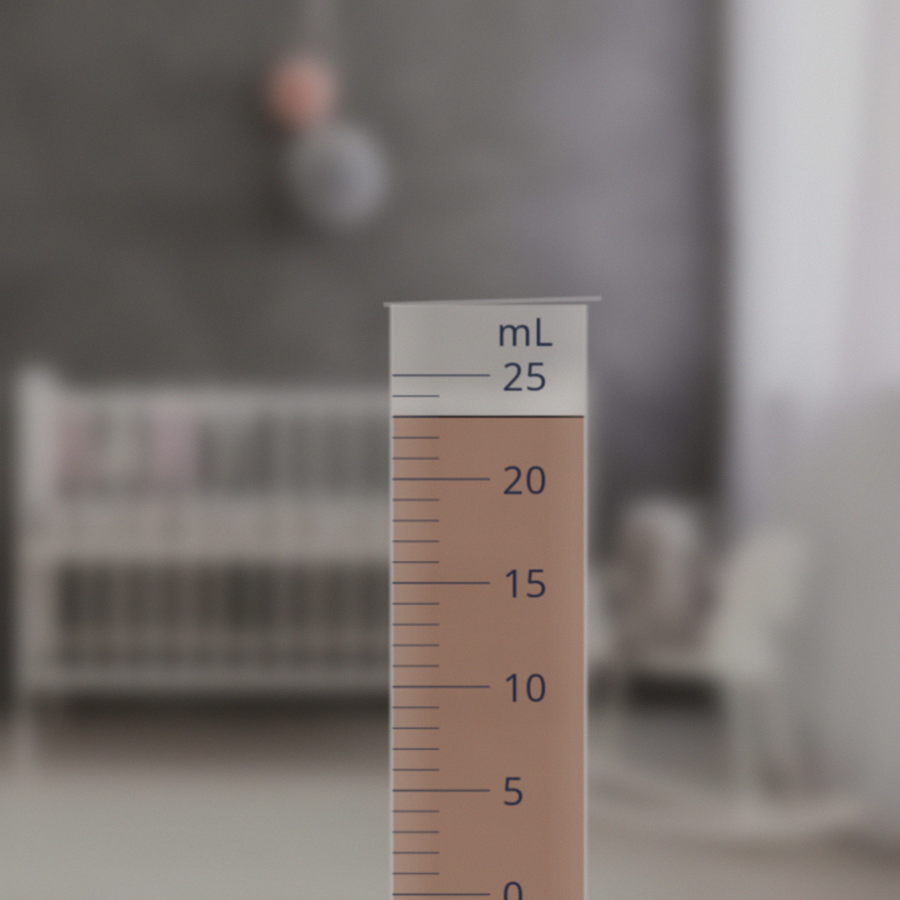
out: value=23 unit=mL
